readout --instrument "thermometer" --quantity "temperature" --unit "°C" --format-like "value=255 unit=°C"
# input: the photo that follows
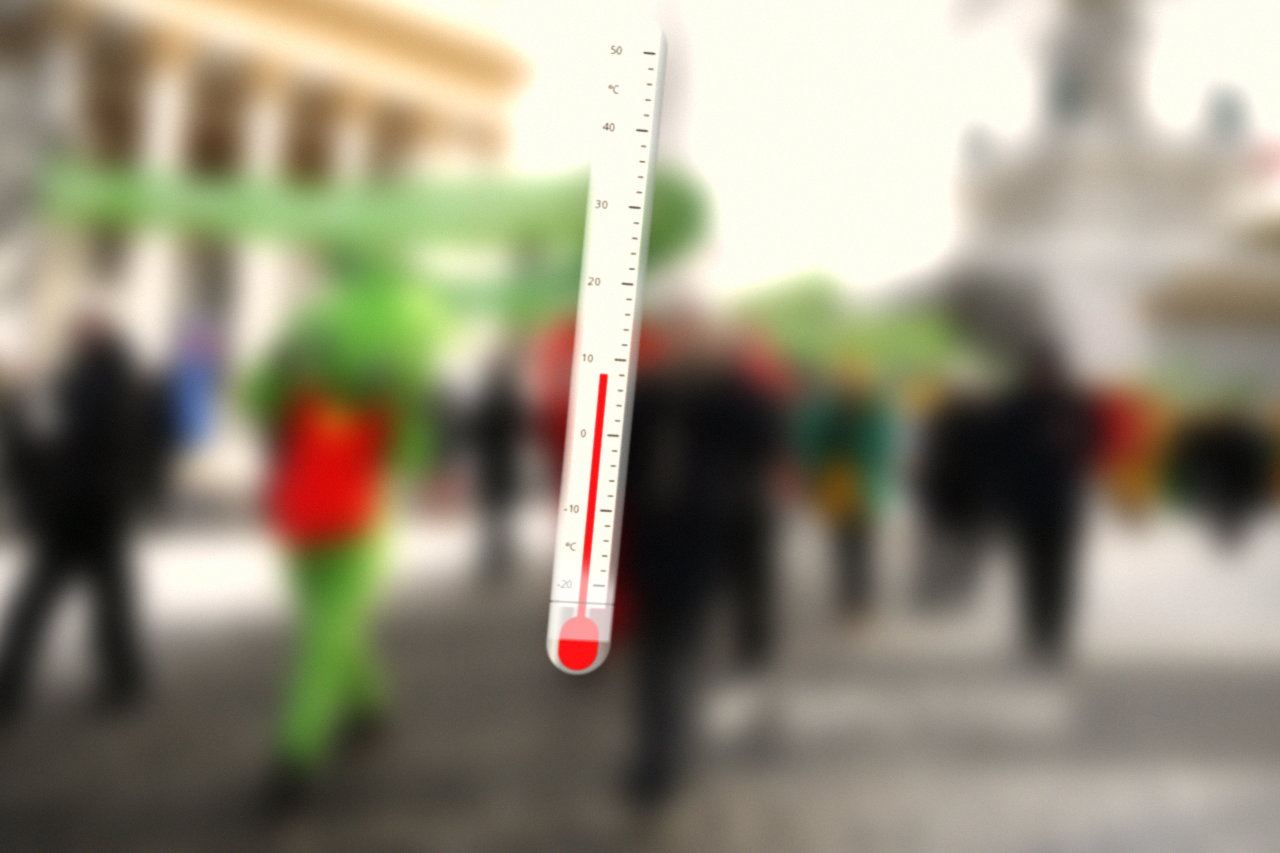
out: value=8 unit=°C
